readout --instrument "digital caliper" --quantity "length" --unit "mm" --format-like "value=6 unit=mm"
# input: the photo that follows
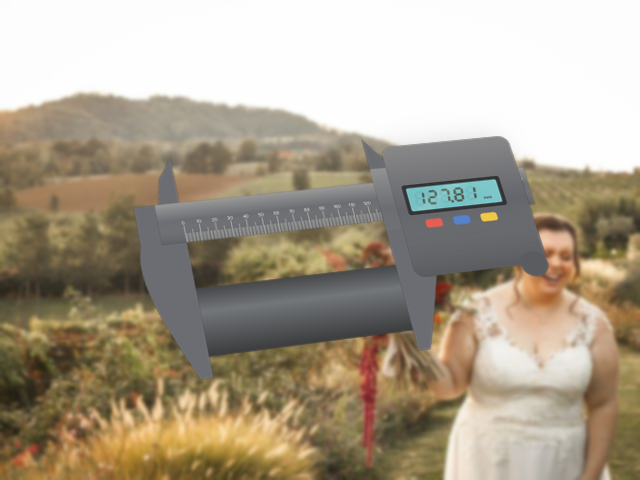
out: value=127.81 unit=mm
